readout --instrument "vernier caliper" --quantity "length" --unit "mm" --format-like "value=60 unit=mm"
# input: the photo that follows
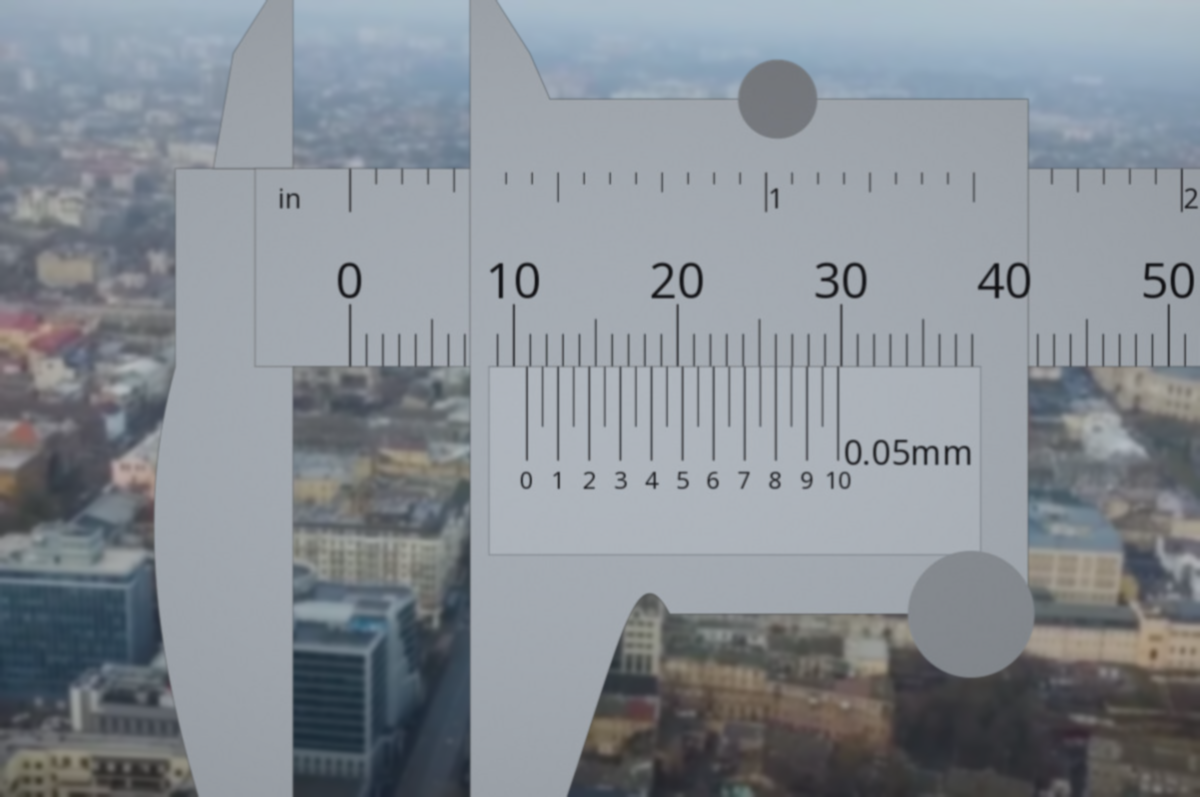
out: value=10.8 unit=mm
